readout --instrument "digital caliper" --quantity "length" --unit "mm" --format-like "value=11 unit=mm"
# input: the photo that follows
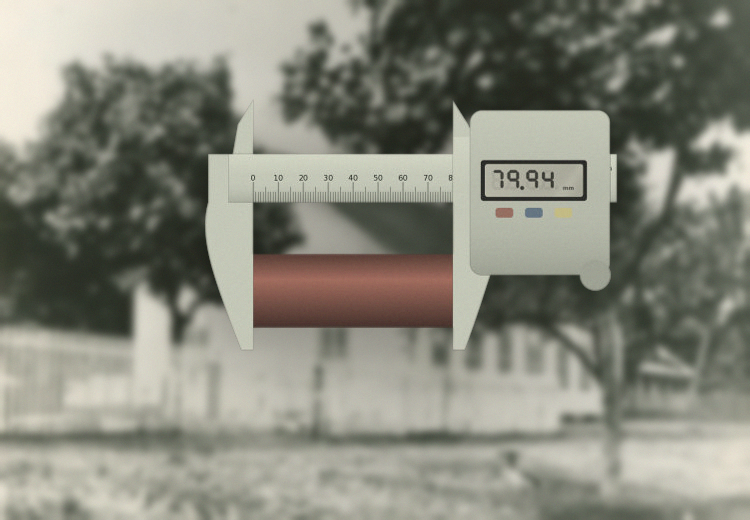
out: value=79.94 unit=mm
